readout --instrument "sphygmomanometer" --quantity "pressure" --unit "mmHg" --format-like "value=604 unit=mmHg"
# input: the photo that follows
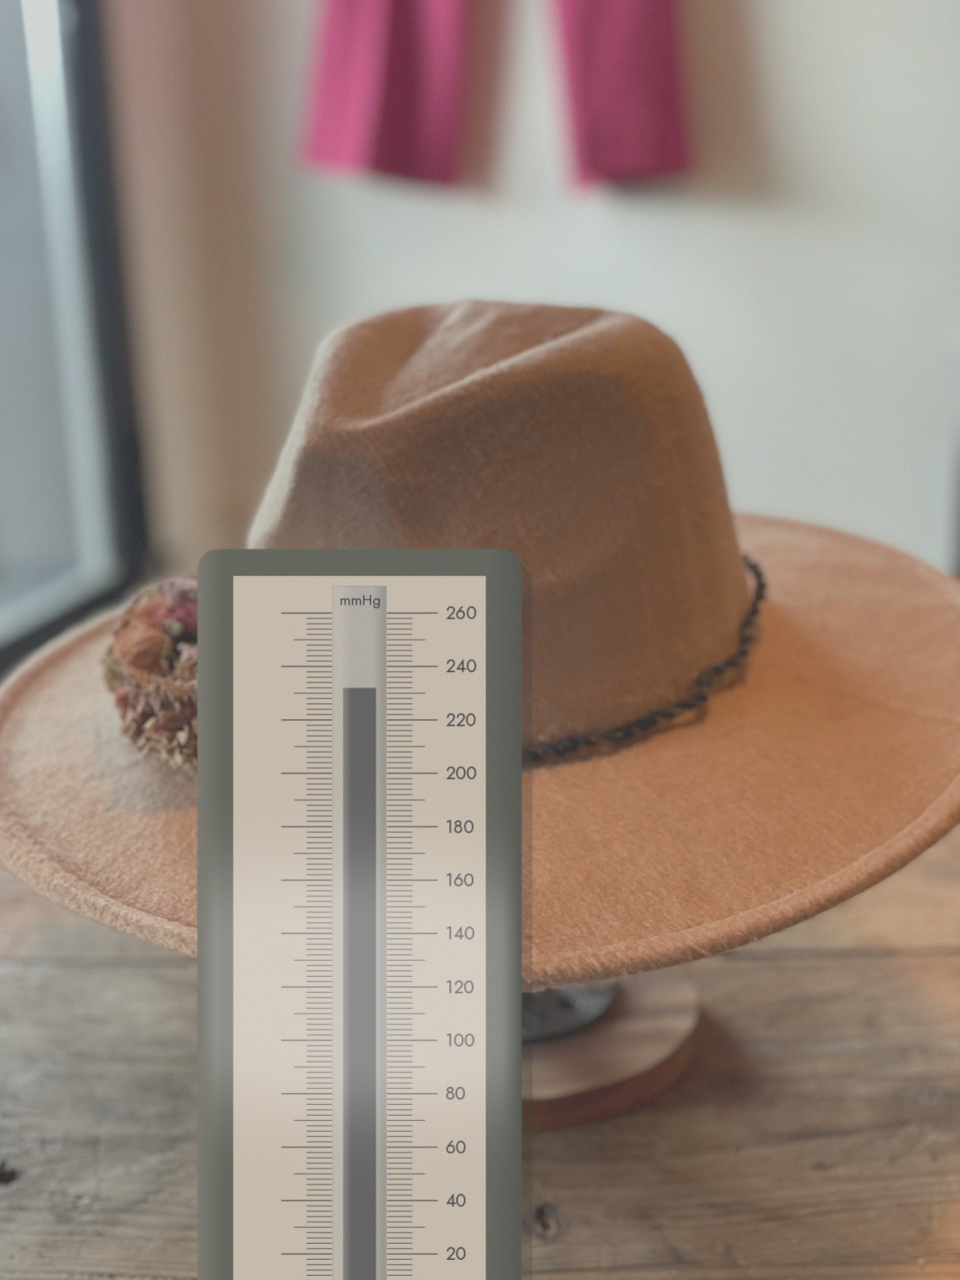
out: value=232 unit=mmHg
